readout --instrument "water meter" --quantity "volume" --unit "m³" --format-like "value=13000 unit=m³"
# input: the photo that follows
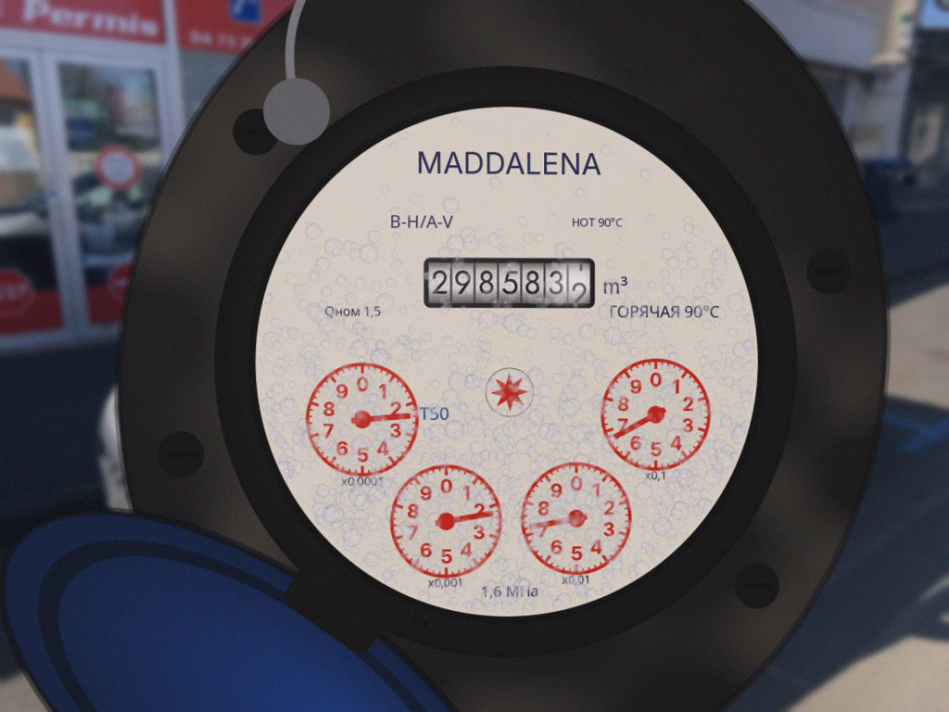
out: value=2985831.6722 unit=m³
